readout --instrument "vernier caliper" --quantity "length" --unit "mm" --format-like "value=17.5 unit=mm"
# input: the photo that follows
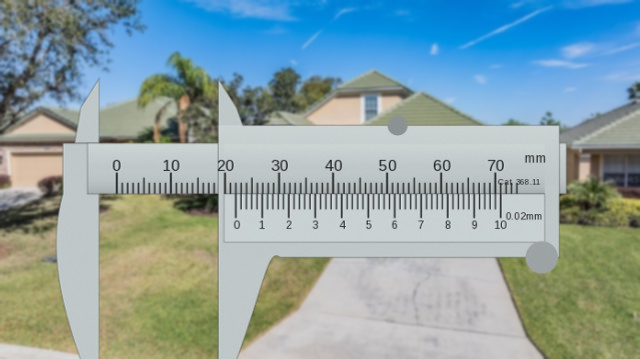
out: value=22.0 unit=mm
